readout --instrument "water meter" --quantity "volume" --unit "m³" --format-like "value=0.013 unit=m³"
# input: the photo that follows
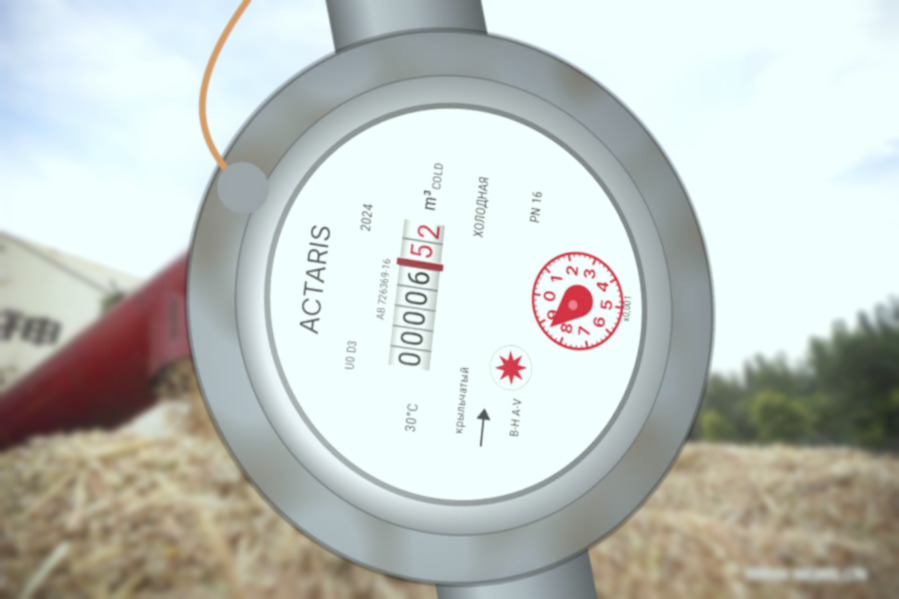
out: value=6.518 unit=m³
